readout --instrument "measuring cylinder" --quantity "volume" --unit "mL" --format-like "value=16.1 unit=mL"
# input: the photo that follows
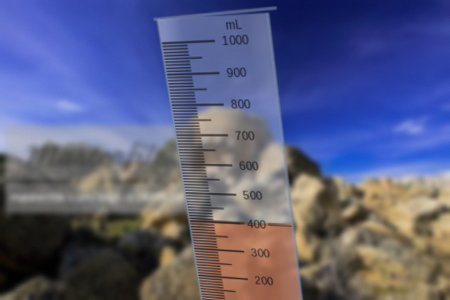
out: value=400 unit=mL
